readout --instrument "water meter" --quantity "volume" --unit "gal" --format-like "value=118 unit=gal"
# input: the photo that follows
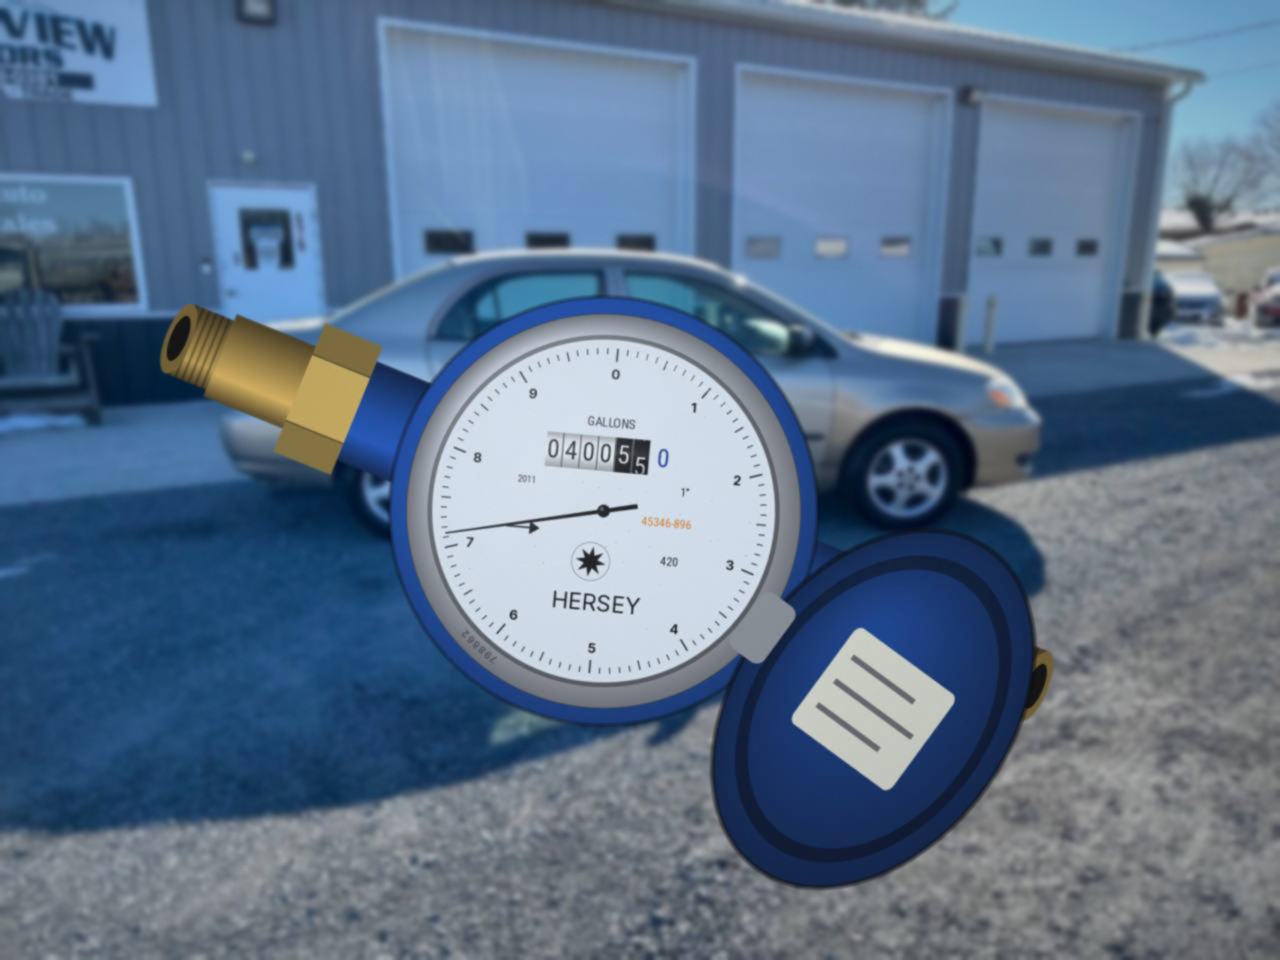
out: value=400547.1 unit=gal
